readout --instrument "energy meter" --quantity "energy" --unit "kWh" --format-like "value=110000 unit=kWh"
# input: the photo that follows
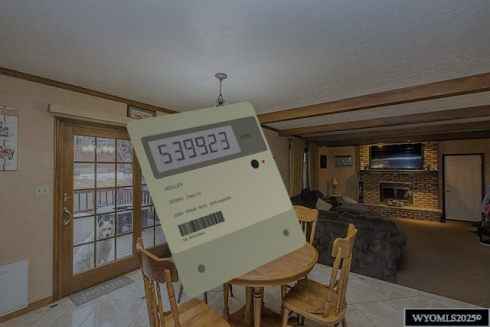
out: value=539923 unit=kWh
